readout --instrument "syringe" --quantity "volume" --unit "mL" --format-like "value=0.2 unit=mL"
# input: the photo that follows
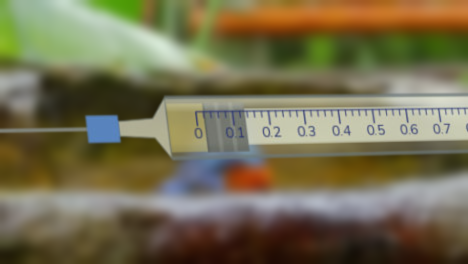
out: value=0.02 unit=mL
